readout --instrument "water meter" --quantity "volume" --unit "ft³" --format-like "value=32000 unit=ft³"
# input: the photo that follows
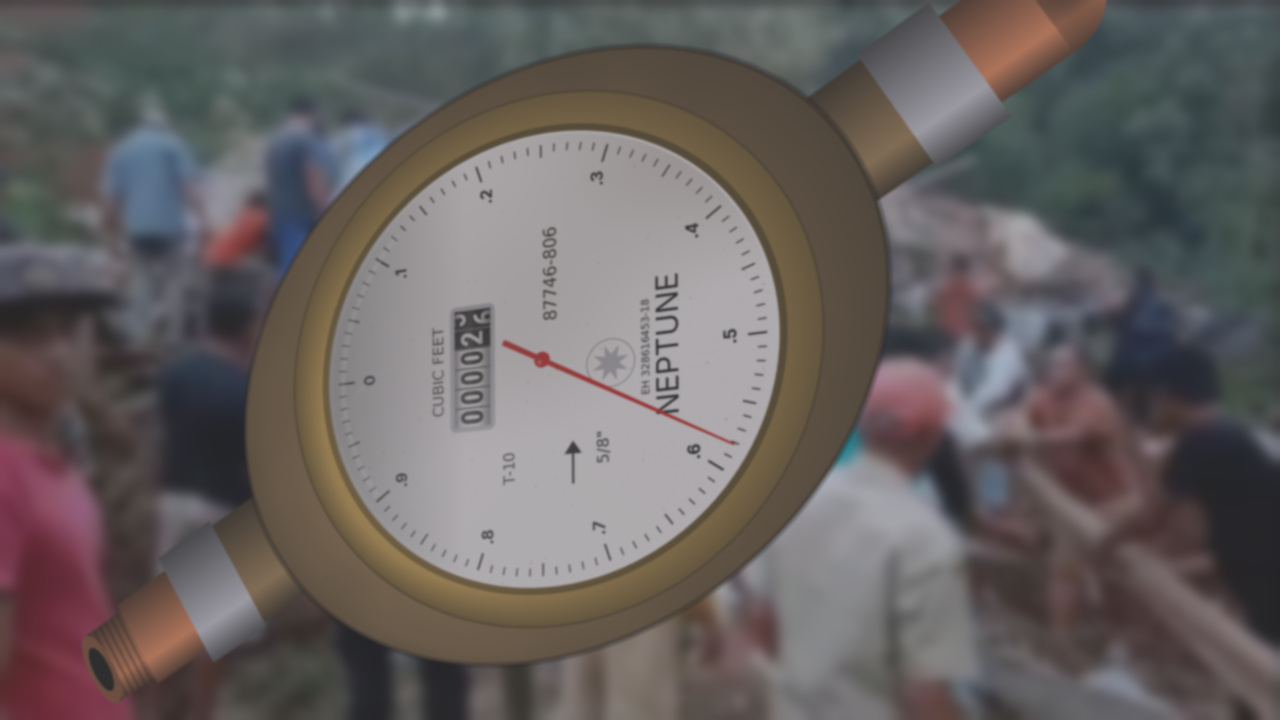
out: value=25.58 unit=ft³
